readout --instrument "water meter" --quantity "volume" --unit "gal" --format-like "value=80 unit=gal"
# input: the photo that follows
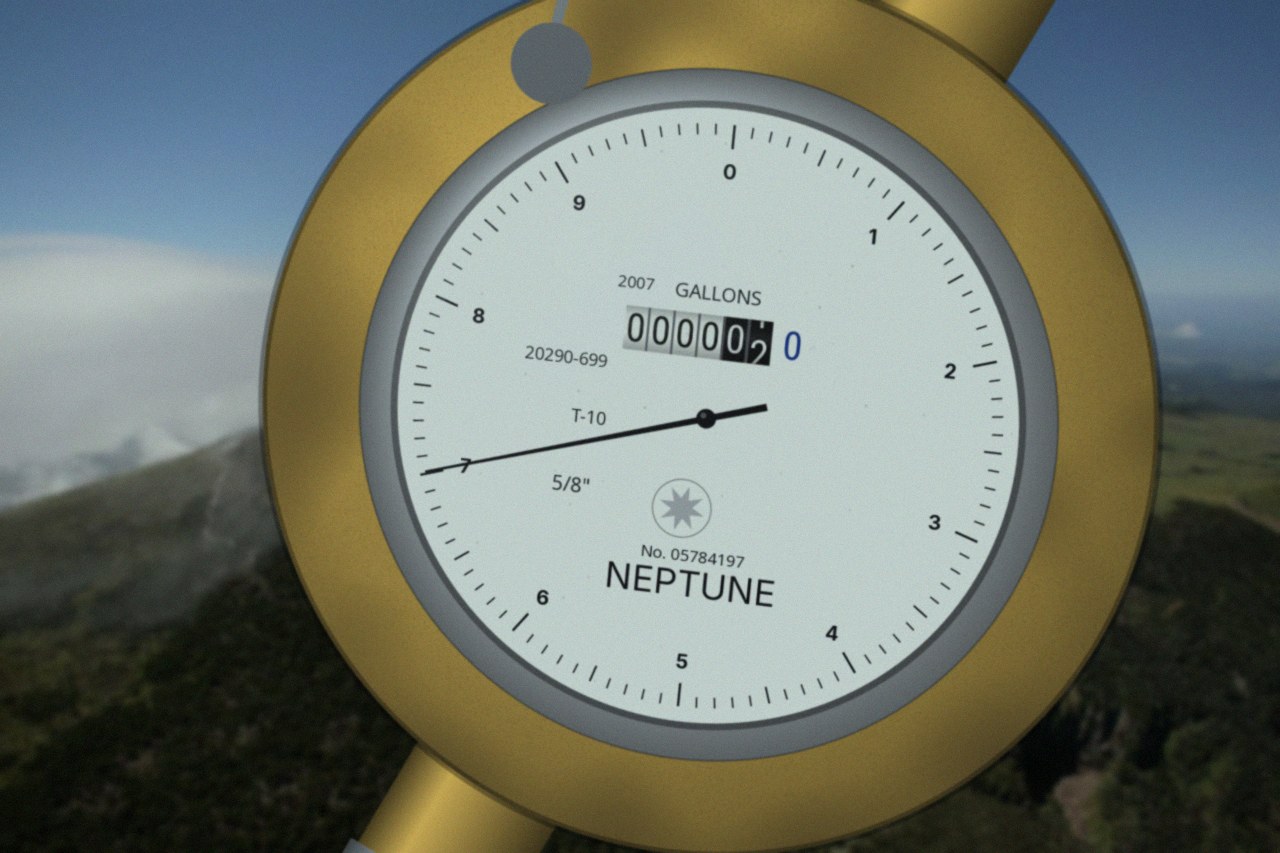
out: value=17.0 unit=gal
